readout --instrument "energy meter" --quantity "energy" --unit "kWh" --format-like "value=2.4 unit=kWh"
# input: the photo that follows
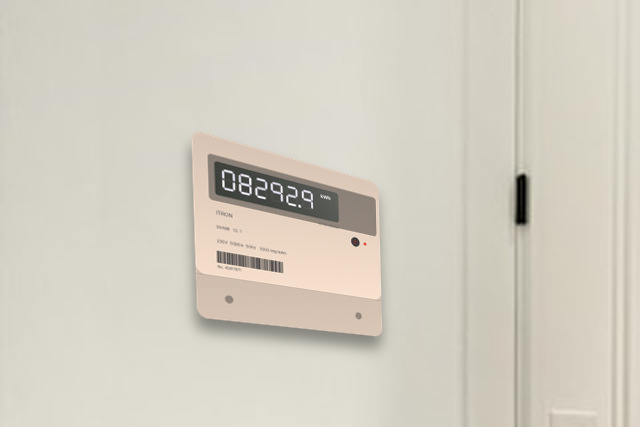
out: value=8292.9 unit=kWh
